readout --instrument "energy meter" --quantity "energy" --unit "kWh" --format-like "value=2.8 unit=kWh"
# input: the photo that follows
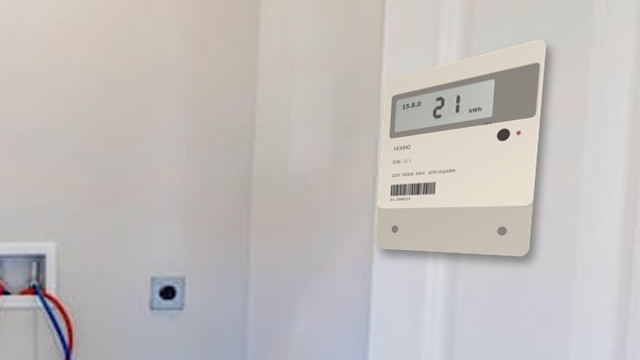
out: value=21 unit=kWh
